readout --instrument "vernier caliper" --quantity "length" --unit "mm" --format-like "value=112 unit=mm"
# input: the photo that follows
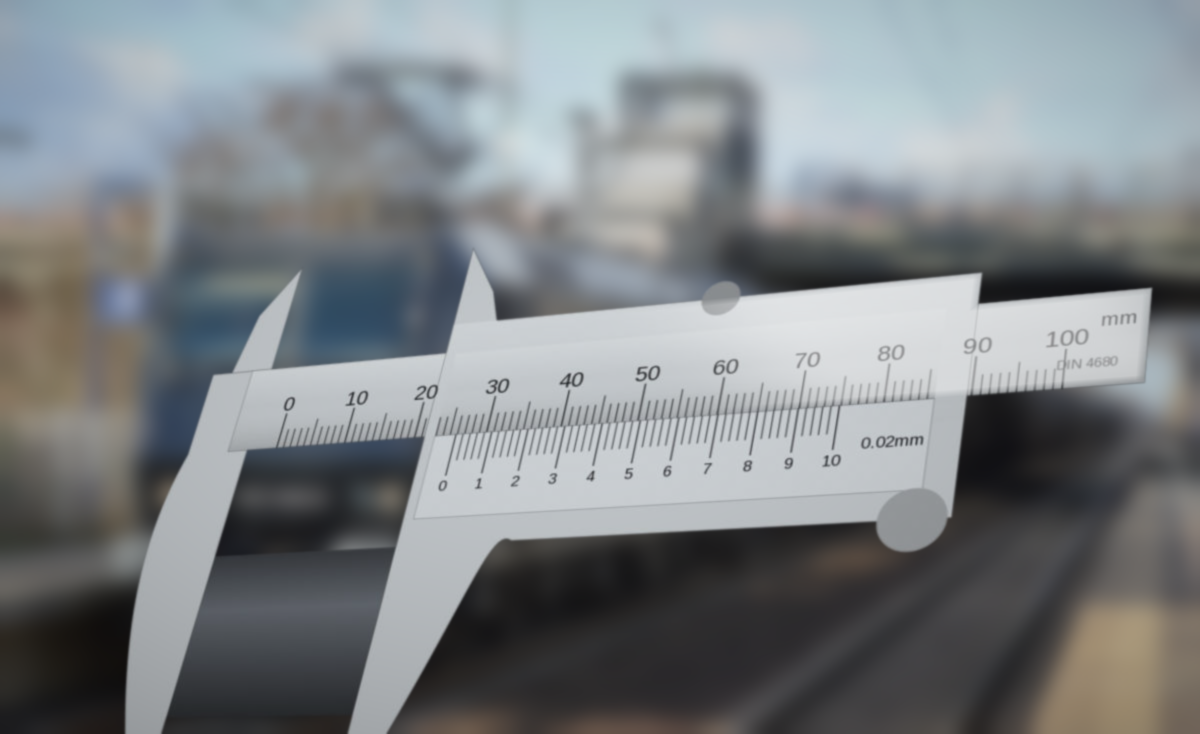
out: value=25.8 unit=mm
